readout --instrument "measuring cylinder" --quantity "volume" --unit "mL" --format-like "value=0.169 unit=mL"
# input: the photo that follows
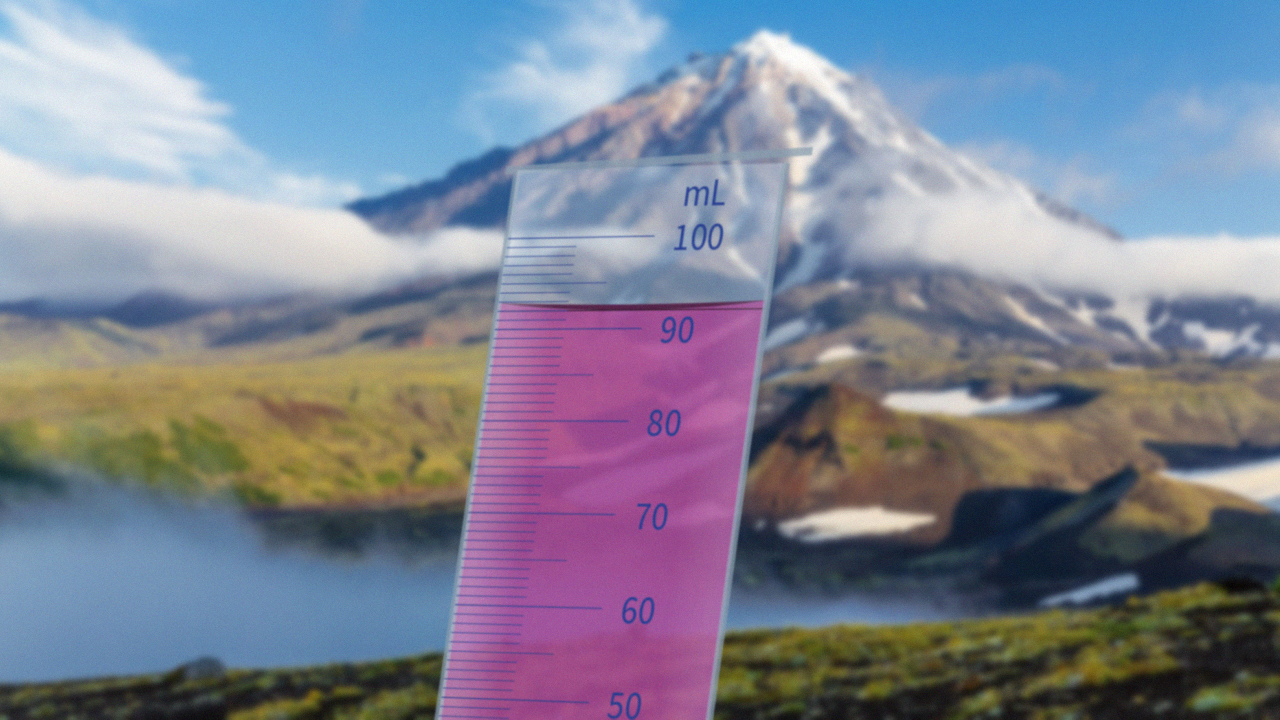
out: value=92 unit=mL
